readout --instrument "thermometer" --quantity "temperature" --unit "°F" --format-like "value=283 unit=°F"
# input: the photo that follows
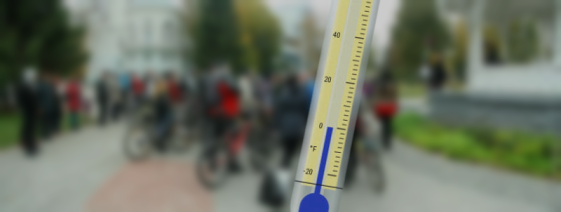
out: value=0 unit=°F
